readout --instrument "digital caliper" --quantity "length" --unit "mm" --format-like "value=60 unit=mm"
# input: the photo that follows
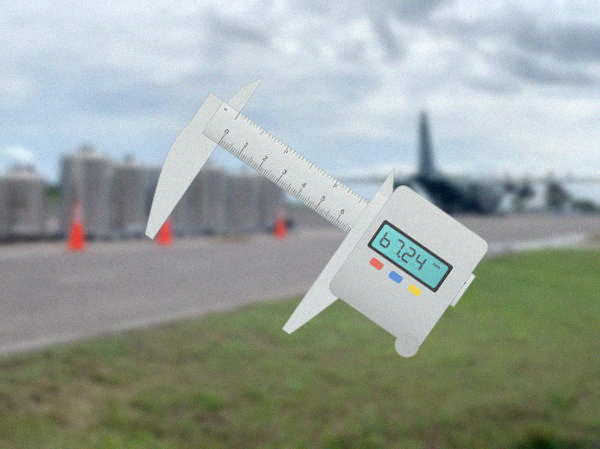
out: value=67.24 unit=mm
